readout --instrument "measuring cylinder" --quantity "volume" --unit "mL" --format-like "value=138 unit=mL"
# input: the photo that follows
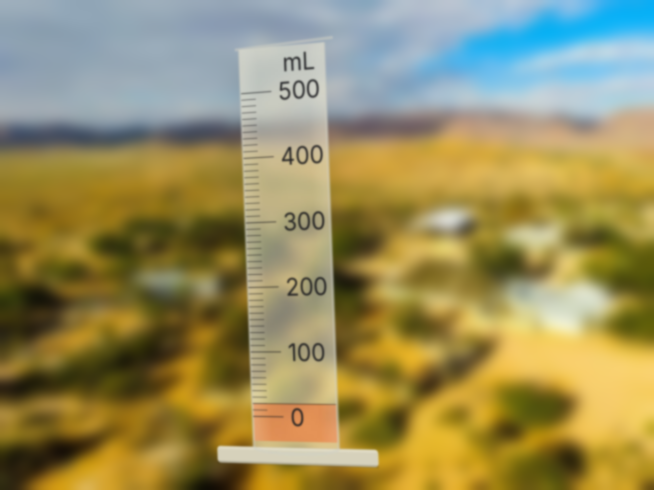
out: value=20 unit=mL
